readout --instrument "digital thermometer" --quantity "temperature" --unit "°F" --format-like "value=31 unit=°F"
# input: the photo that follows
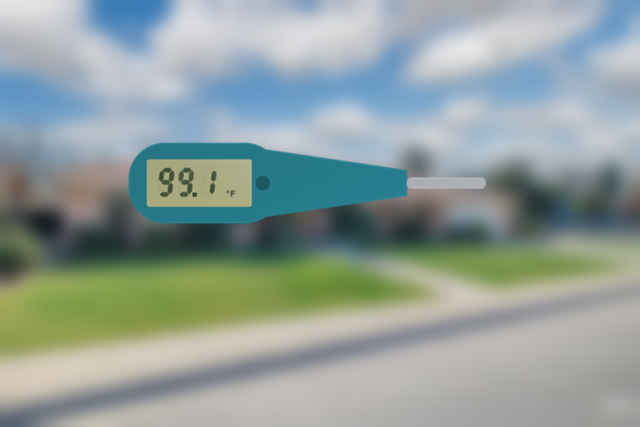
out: value=99.1 unit=°F
